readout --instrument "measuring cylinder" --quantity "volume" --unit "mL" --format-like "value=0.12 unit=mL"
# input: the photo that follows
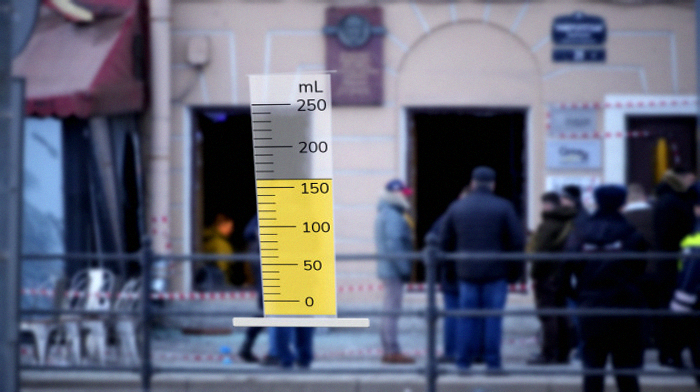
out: value=160 unit=mL
